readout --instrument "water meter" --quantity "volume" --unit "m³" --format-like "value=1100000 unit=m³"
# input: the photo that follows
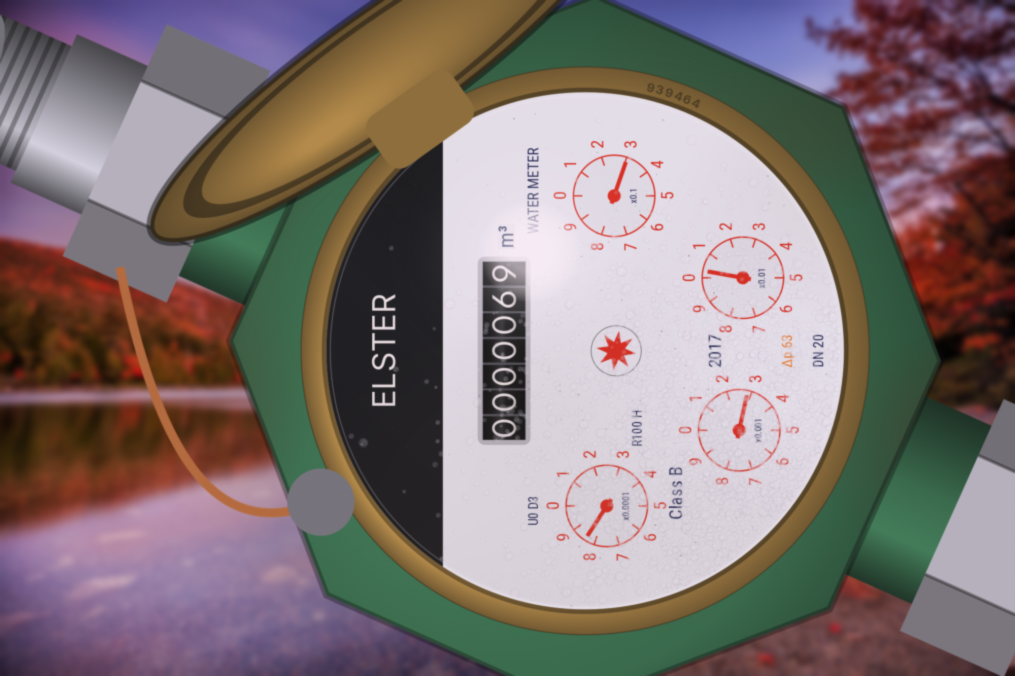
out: value=69.3028 unit=m³
